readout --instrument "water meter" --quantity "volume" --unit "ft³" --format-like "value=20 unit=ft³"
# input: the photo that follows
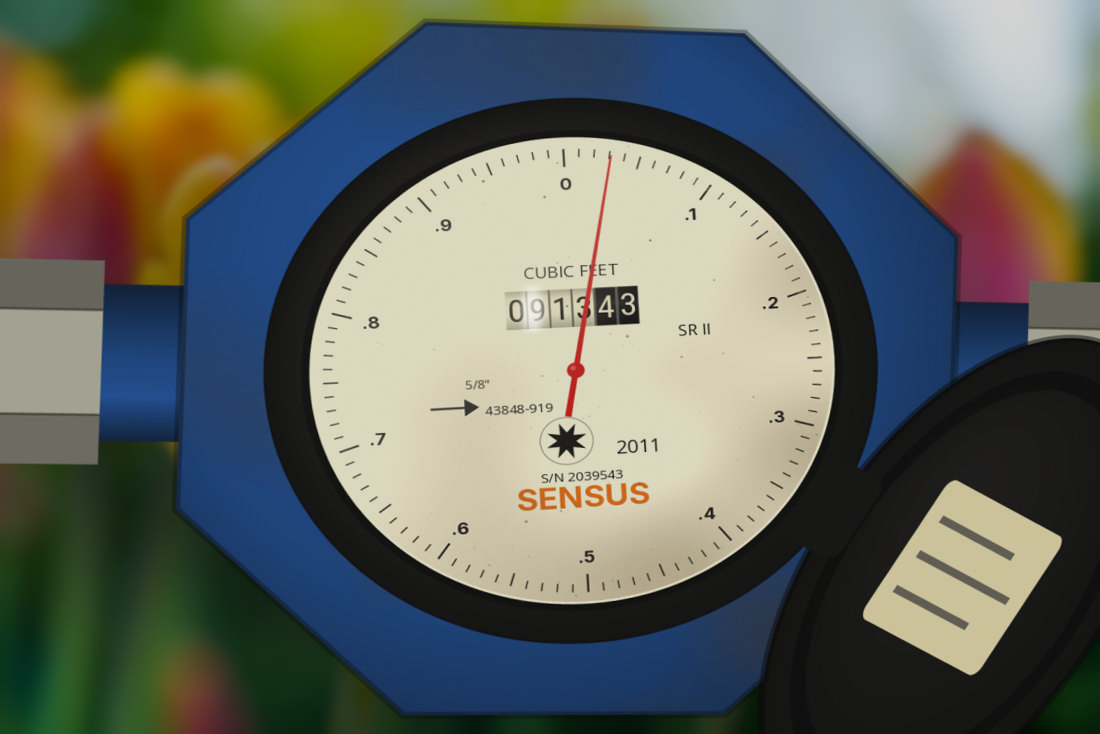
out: value=91343.03 unit=ft³
